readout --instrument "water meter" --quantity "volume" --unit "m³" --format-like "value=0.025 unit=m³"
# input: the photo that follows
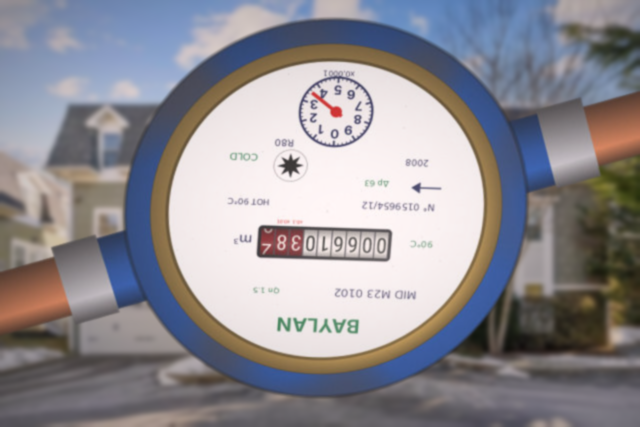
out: value=6610.3823 unit=m³
